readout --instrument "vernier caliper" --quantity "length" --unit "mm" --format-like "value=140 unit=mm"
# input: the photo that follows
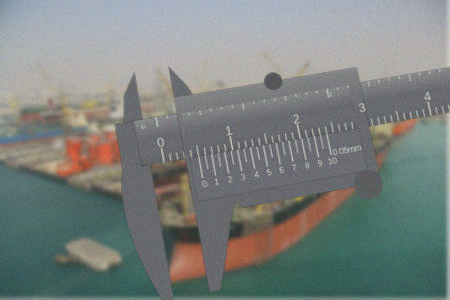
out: value=5.0 unit=mm
